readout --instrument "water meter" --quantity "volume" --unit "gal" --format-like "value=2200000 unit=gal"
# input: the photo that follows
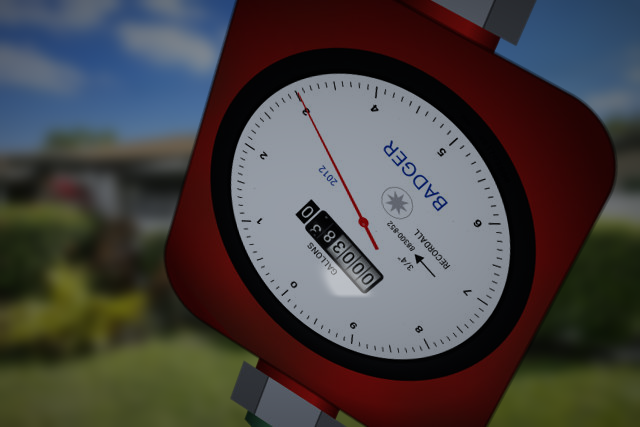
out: value=3833.0 unit=gal
